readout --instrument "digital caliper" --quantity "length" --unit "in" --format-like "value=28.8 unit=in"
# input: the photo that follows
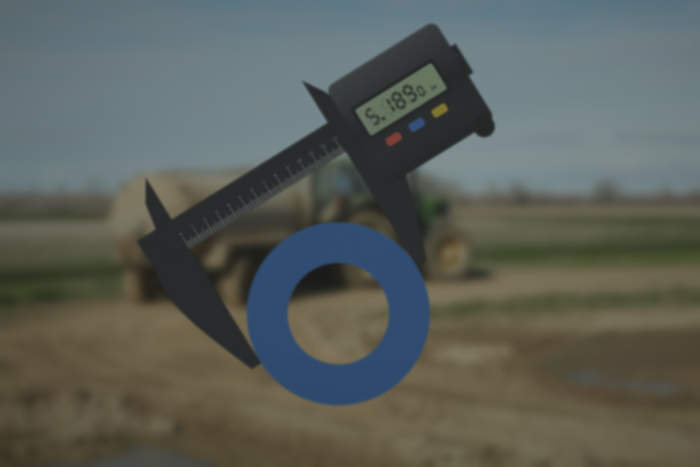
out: value=5.1890 unit=in
